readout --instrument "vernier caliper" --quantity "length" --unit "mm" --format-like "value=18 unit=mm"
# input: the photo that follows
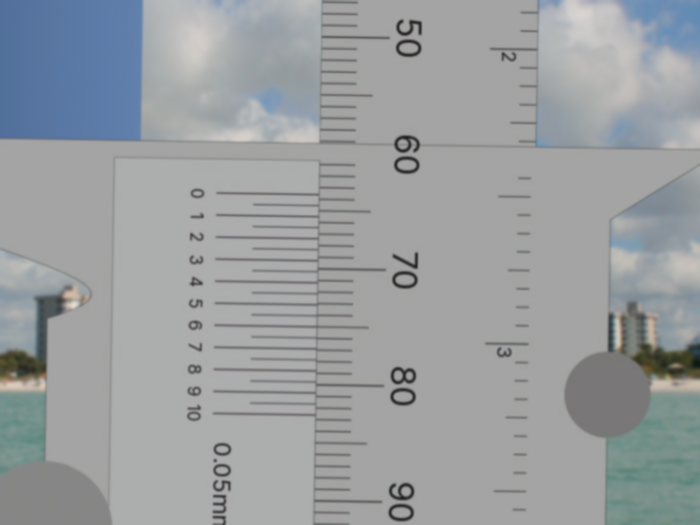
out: value=63.6 unit=mm
